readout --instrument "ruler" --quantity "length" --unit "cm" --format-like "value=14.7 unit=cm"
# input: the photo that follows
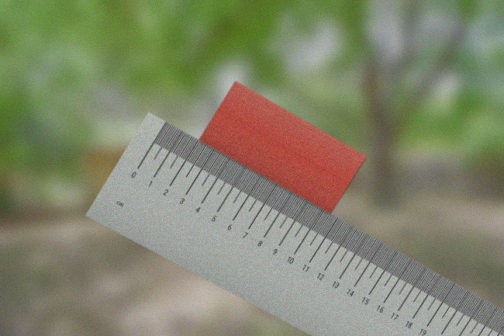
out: value=8.5 unit=cm
